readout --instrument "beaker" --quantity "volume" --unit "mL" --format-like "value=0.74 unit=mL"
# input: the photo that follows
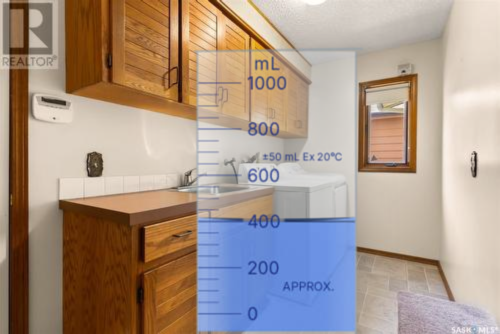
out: value=400 unit=mL
